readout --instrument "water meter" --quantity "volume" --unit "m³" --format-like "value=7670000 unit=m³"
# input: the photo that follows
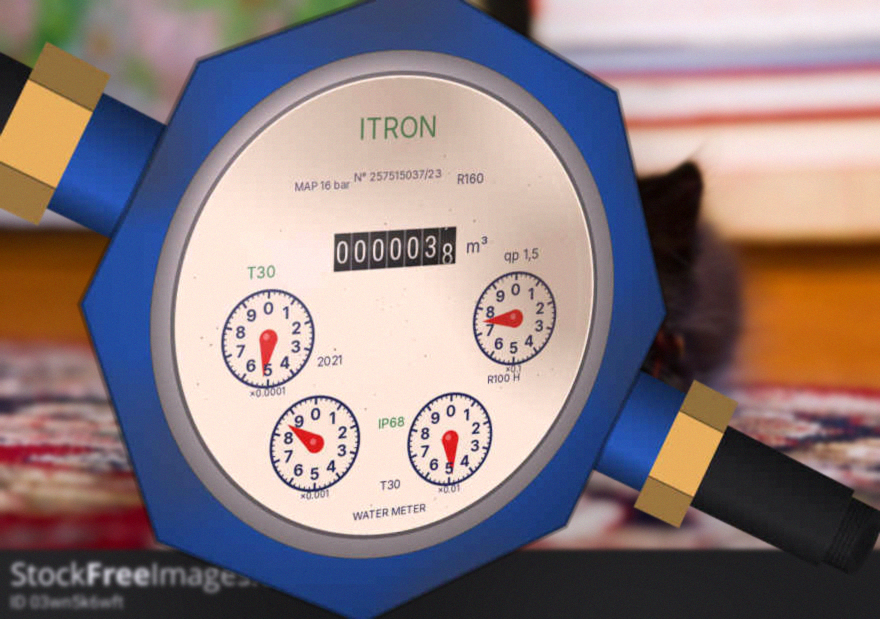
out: value=37.7485 unit=m³
